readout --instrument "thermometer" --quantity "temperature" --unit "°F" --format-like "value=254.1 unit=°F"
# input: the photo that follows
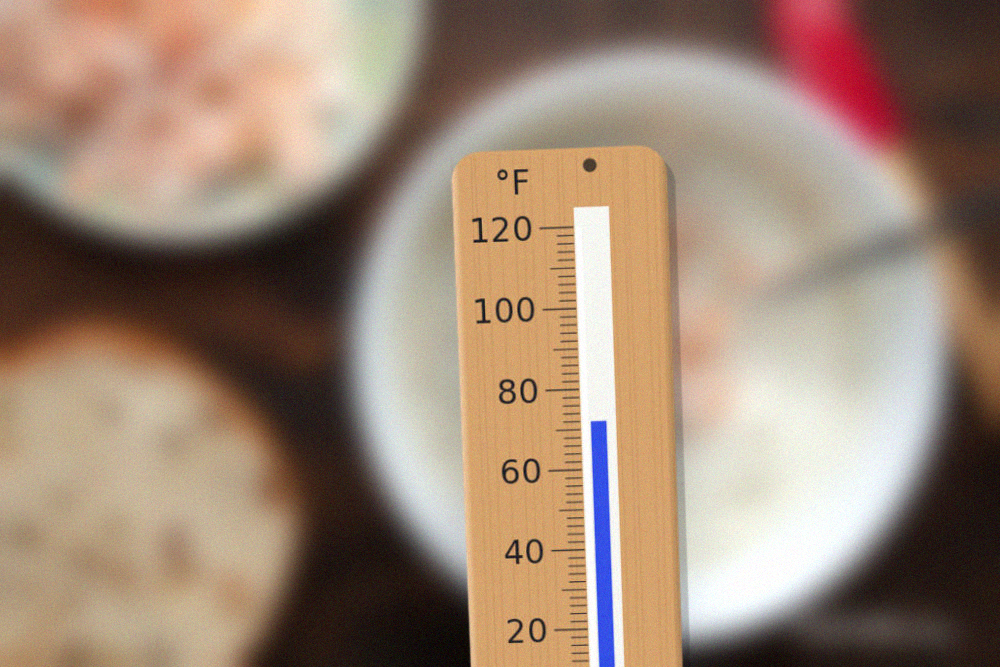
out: value=72 unit=°F
